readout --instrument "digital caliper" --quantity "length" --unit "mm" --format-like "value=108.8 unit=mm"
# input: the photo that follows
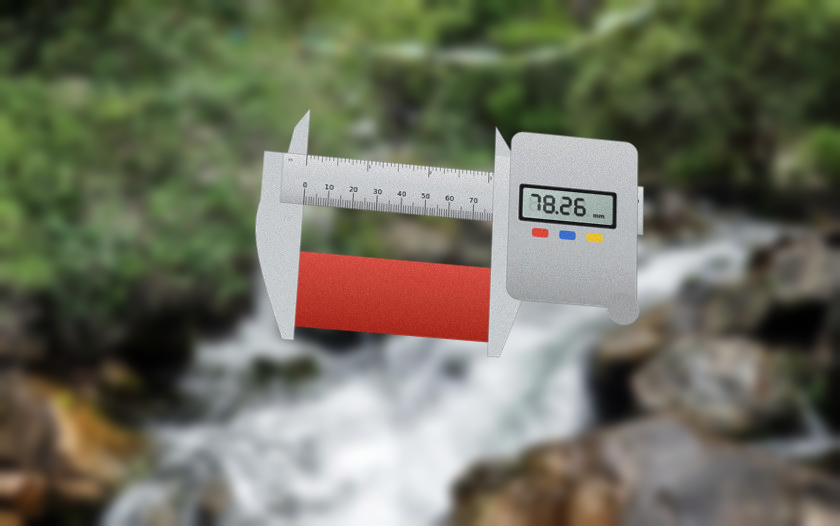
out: value=78.26 unit=mm
